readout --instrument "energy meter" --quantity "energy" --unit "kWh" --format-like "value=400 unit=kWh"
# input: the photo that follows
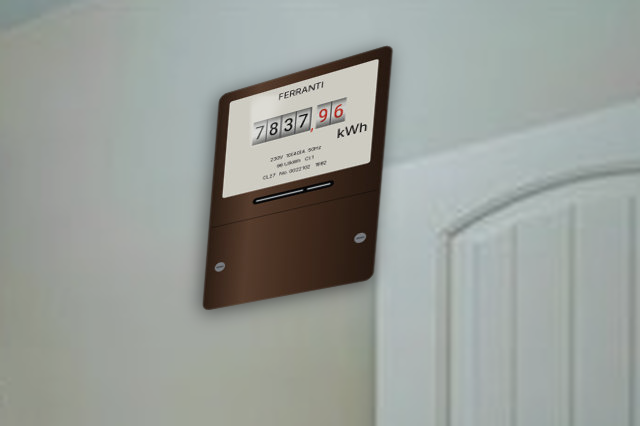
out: value=7837.96 unit=kWh
